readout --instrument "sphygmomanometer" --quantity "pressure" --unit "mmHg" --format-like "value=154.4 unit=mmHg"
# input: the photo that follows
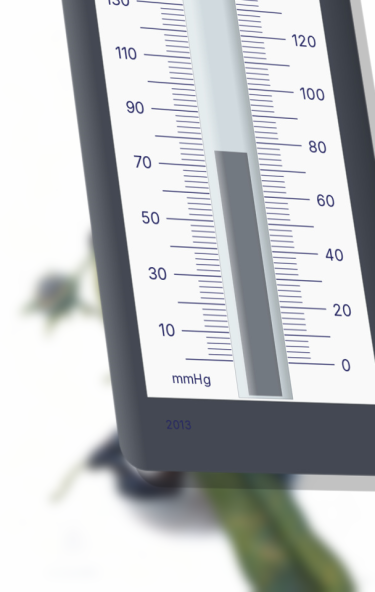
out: value=76 unit=mmHg
